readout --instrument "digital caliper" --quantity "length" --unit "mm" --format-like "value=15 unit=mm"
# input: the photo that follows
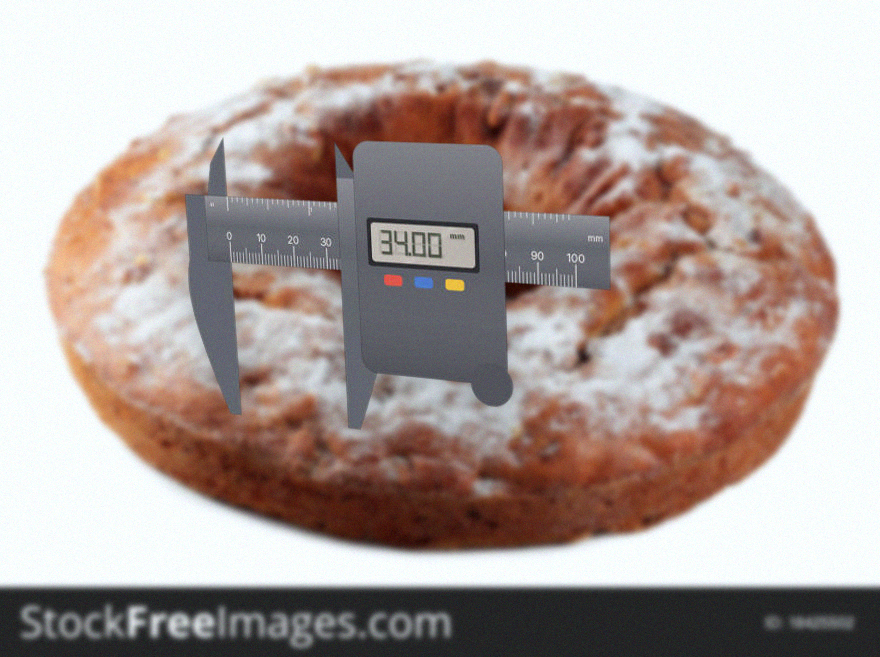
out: value=34.00 unit=mm
